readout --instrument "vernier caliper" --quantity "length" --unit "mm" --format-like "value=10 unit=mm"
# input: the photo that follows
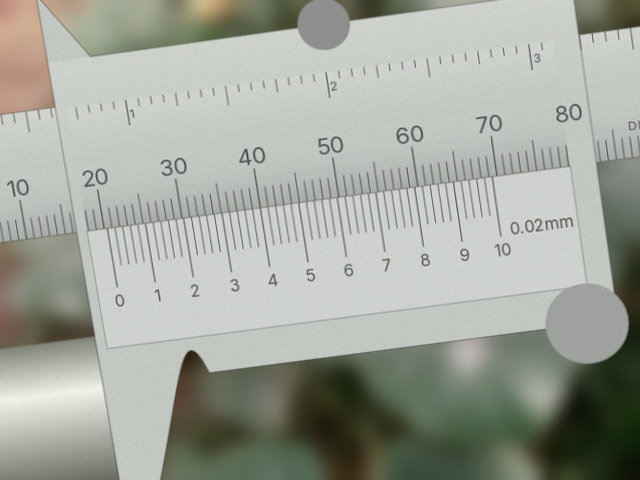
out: value=20.4 unit=mm
